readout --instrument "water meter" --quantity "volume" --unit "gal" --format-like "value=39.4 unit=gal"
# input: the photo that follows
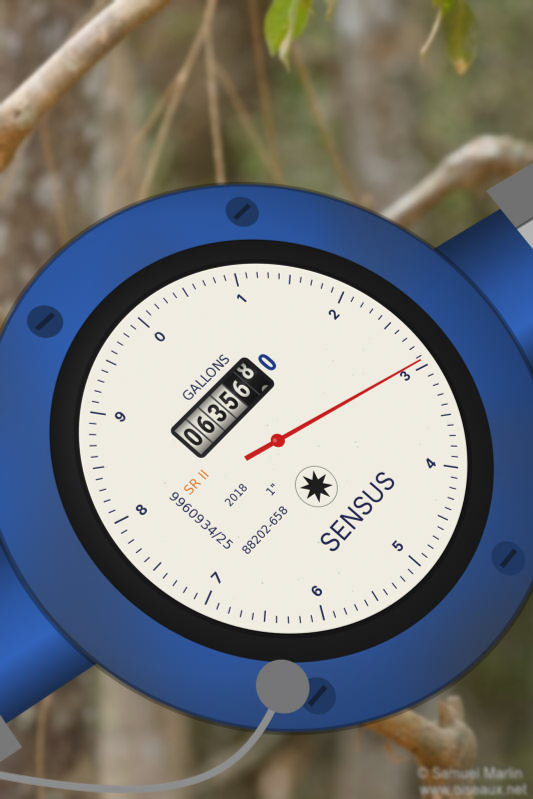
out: value=635682.9 unit=gal
